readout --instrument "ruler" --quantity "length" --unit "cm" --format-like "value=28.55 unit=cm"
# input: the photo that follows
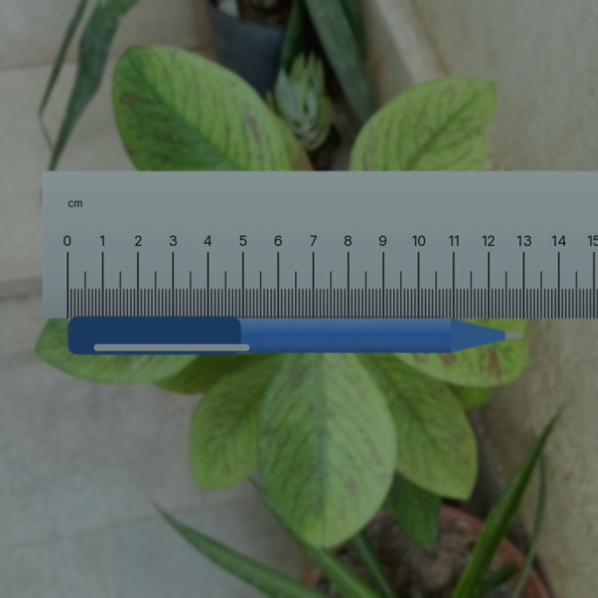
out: value=13 unit=cm
